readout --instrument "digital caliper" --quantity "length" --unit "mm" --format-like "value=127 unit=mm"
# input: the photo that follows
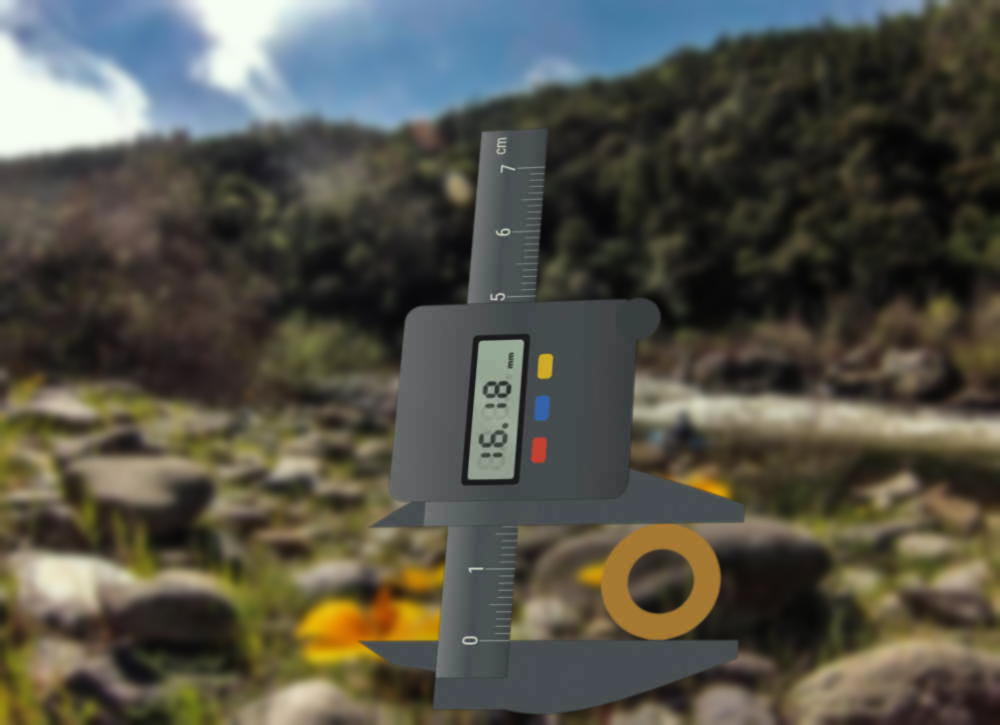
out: value=16.18 unit=mm
